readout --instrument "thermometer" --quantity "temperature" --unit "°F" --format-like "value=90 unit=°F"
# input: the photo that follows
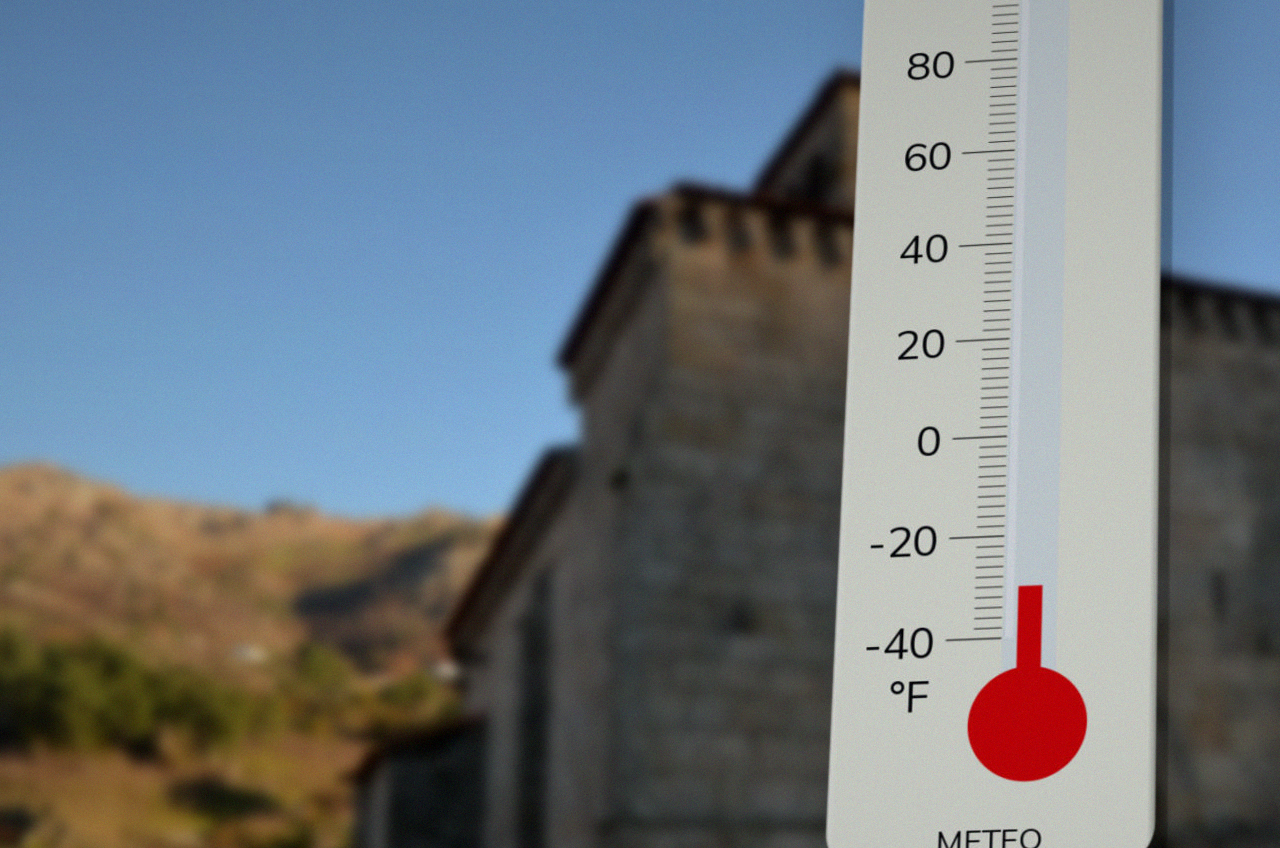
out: value=-30 unit=°F
